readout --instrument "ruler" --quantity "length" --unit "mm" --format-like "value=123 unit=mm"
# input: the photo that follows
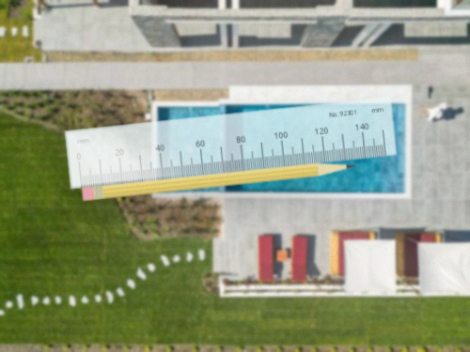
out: value=135 unit=mm
